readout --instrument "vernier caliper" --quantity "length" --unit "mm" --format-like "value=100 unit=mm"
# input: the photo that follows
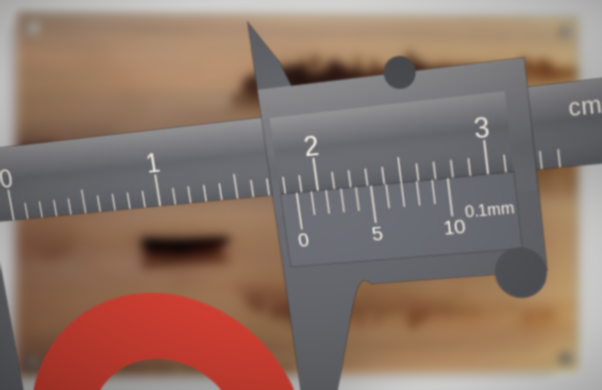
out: value=18.7 unit=mm
